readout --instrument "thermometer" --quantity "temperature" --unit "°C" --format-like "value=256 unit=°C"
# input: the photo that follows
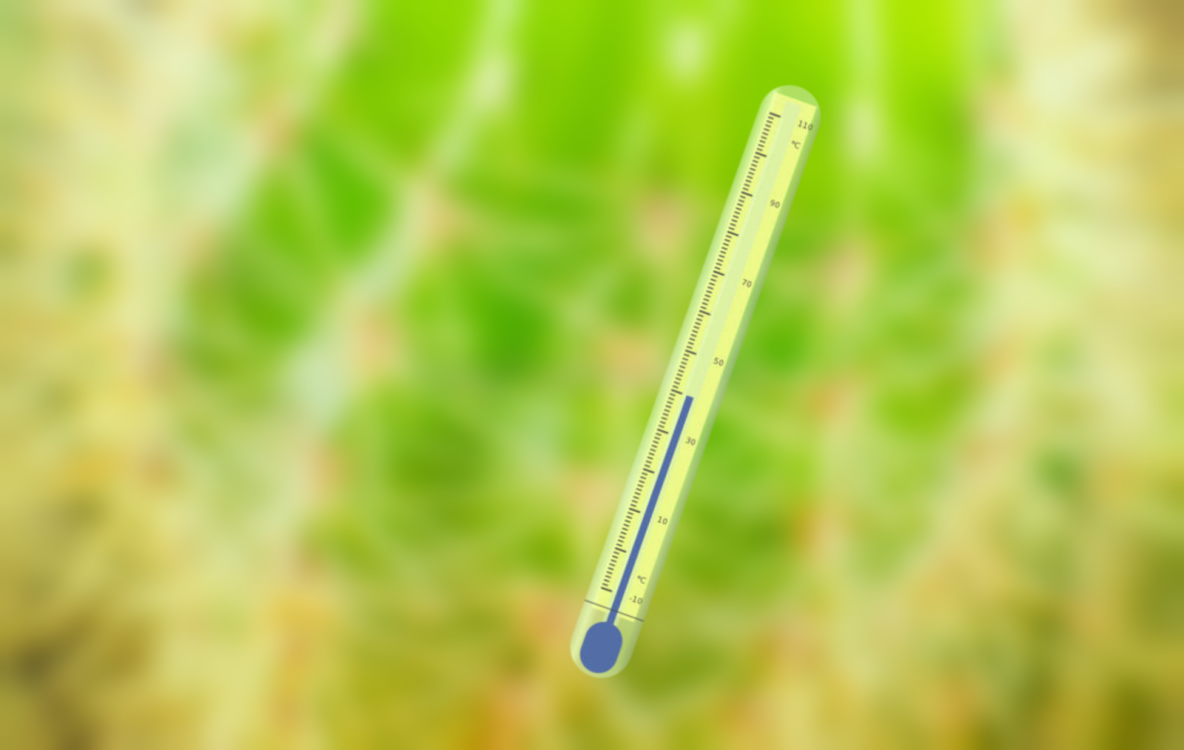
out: value=40 unit=°C
